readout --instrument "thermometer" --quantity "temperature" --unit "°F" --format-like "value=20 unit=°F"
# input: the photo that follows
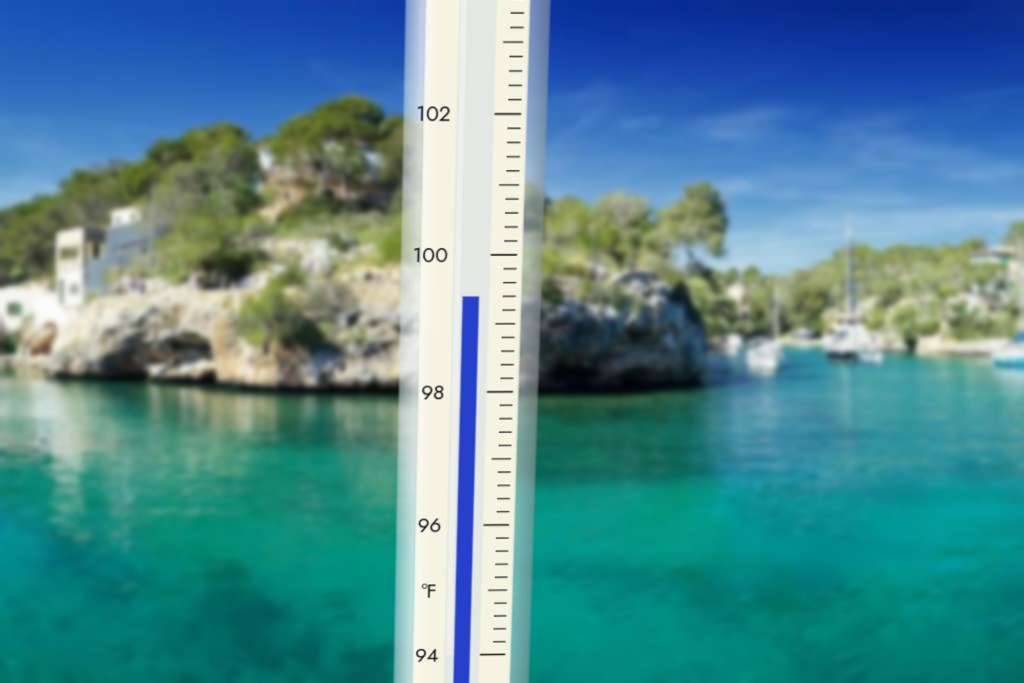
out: value=99.4 unit=°F
